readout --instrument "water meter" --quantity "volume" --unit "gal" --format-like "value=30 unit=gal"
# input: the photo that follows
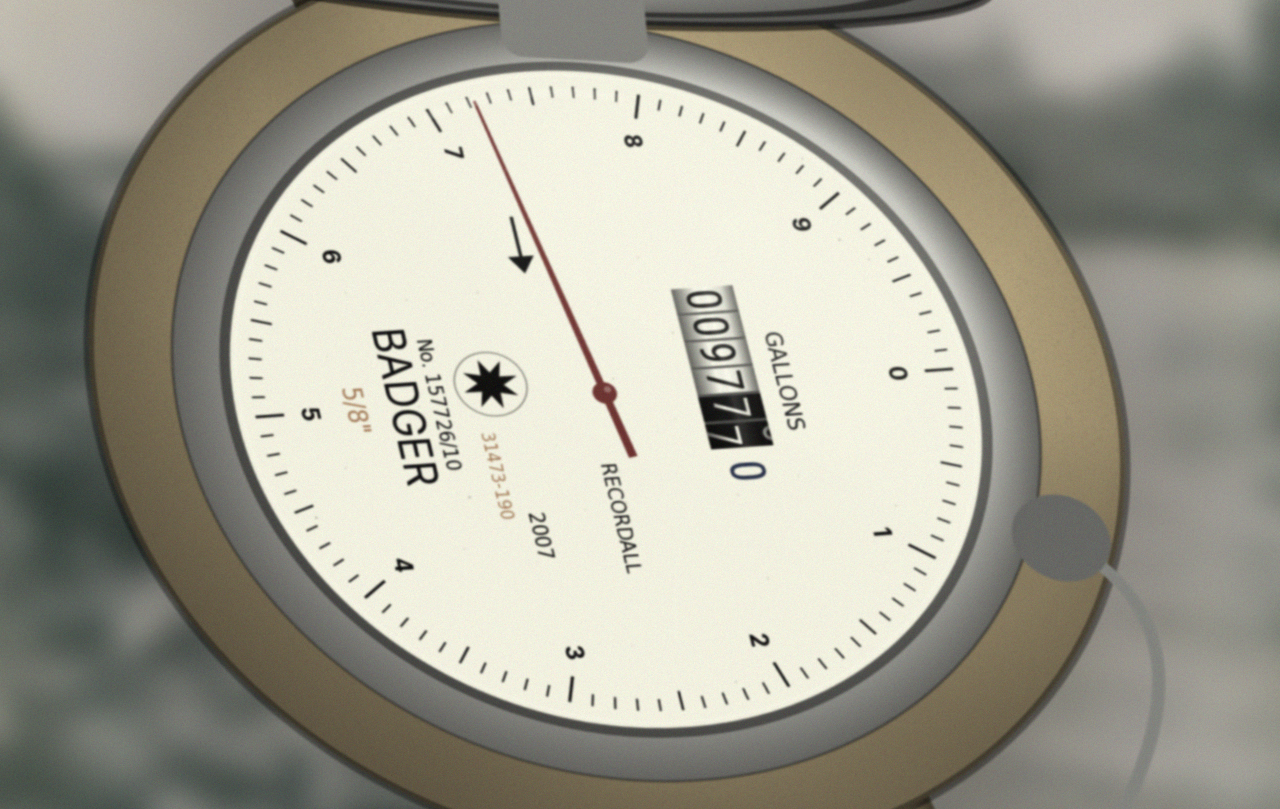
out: value=97767.2 unit=gal
